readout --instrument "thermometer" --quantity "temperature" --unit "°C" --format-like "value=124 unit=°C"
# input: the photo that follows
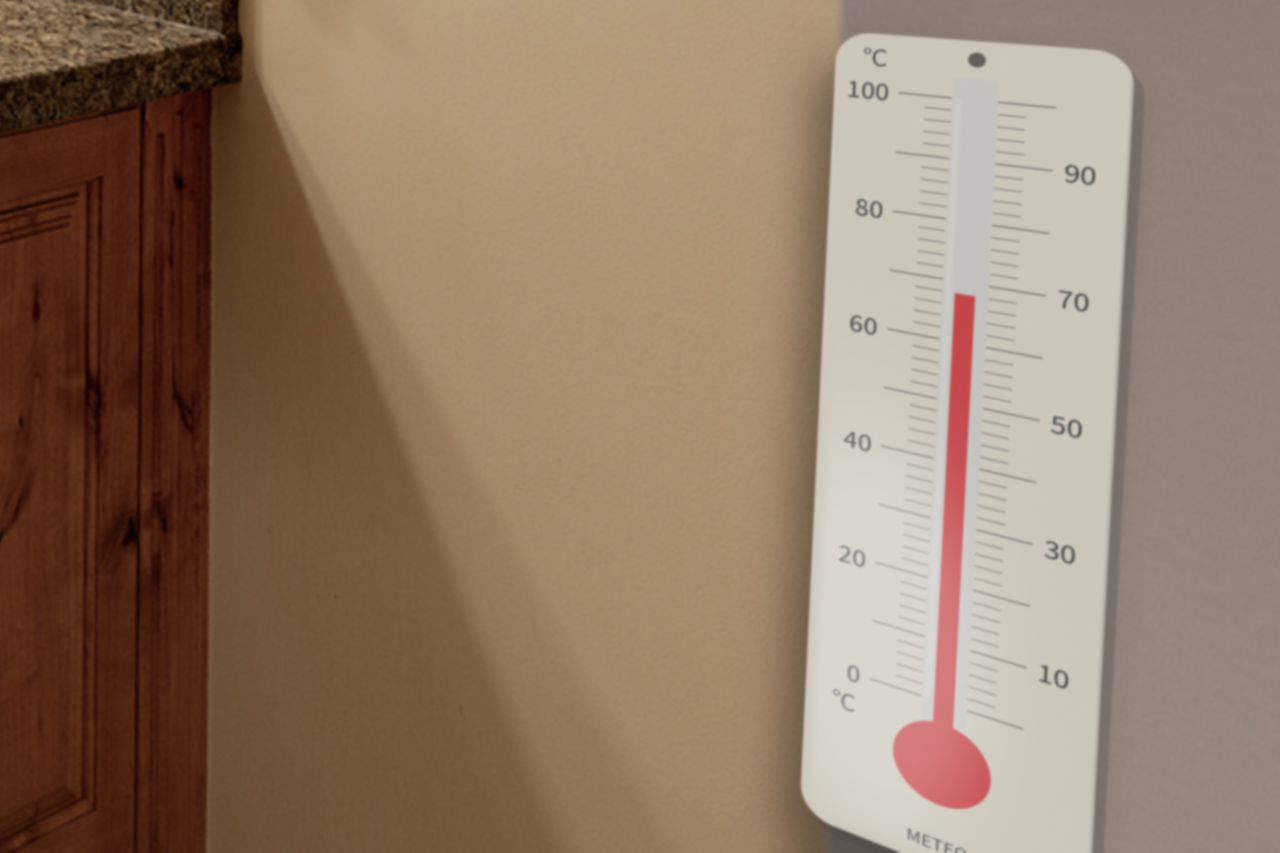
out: value=68 unit=°C
